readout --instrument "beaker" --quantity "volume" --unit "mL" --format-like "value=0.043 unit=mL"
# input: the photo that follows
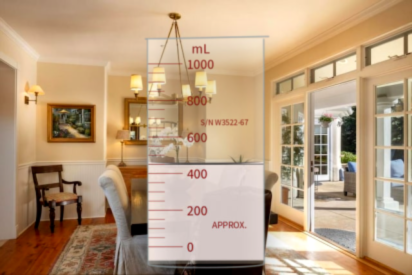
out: value=450 unit=mL
